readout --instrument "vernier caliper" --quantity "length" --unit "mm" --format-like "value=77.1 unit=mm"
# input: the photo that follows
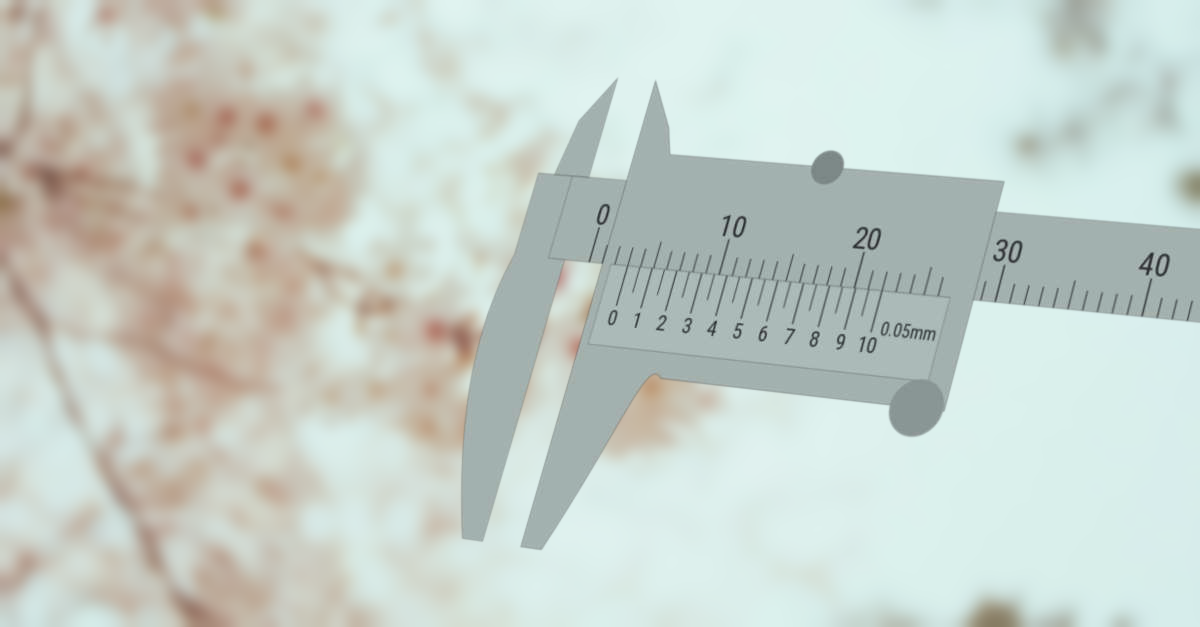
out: value=3.0 unit=mm
